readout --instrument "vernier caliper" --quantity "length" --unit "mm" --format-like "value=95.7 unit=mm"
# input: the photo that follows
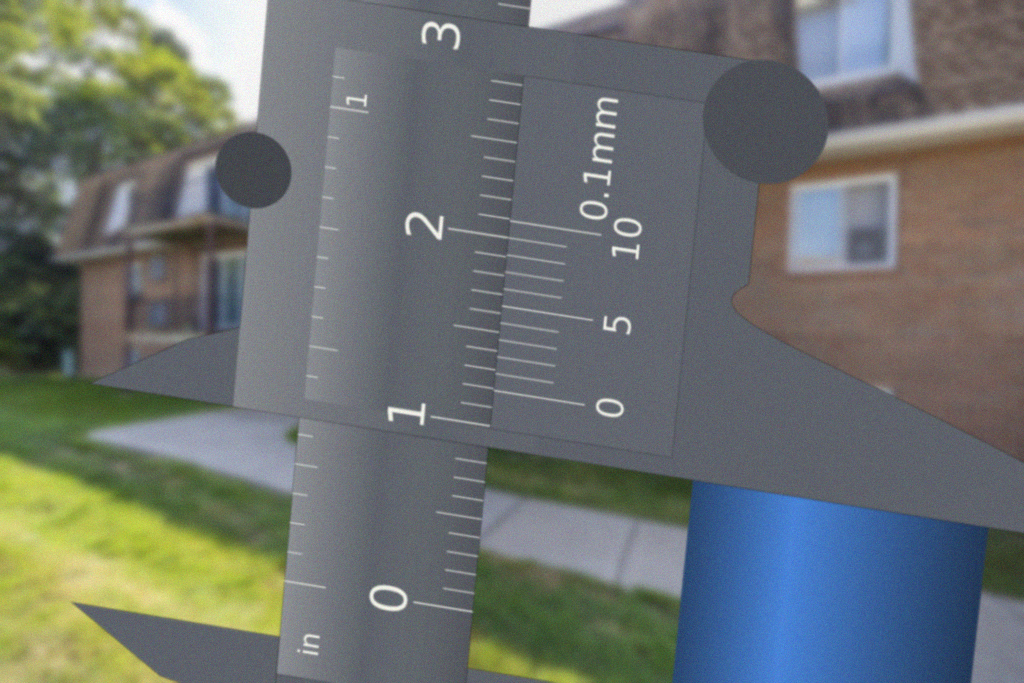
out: value=11.9 unit=mm
